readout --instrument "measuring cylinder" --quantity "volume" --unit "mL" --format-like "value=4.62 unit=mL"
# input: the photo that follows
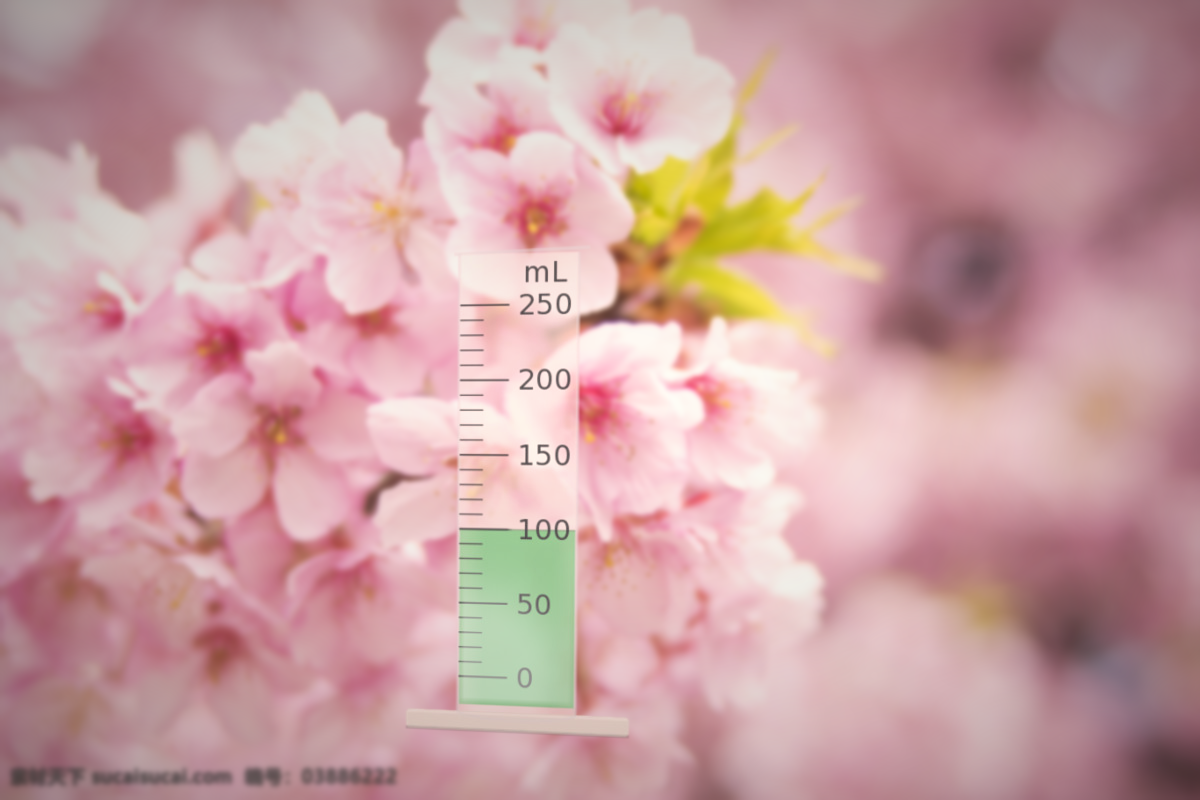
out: value=100 unit=mL
